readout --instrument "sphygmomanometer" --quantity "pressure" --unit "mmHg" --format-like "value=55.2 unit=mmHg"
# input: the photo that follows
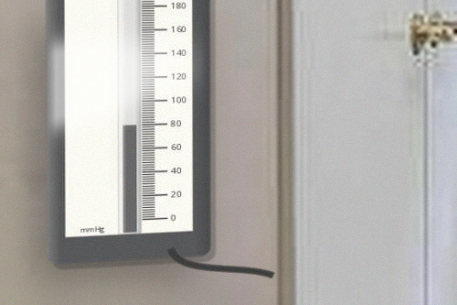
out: value=80 unit=mmHg
